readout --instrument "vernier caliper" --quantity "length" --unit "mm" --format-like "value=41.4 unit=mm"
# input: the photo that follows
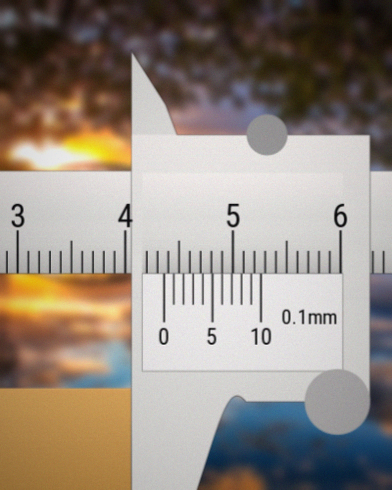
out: value=43.6 unit=mm
